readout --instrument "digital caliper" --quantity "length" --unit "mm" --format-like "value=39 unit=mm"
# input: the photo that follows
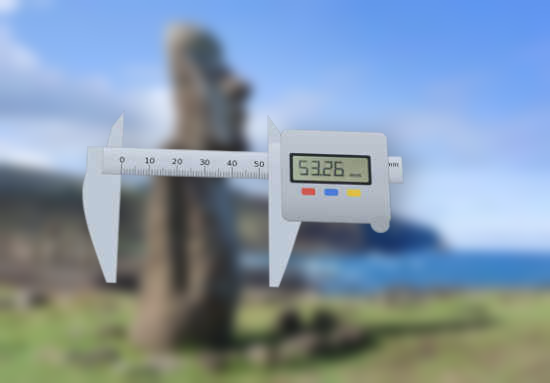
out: value=53.26 unit=mm
